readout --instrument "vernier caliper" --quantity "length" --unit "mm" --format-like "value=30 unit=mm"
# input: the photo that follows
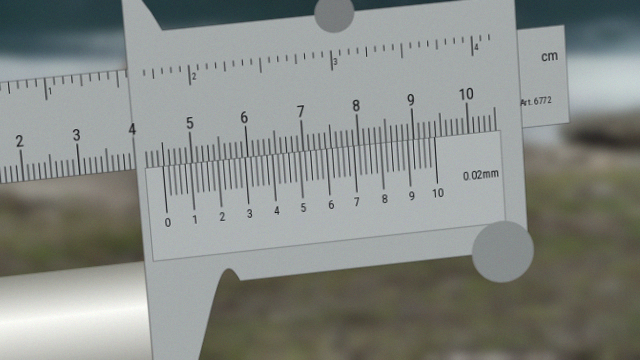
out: value=44.8 unit=mm
